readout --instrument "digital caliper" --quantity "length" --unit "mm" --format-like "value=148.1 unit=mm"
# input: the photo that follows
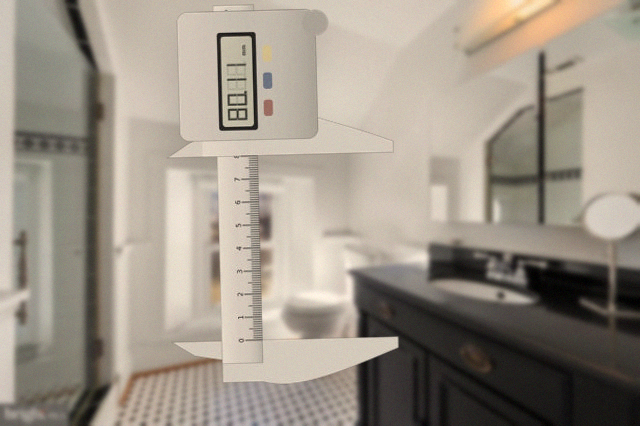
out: value=80.11 unit=mm
